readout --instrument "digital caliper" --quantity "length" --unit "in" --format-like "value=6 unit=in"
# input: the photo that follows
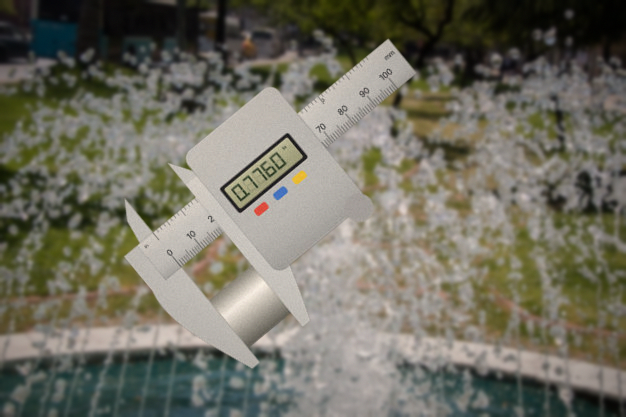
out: value=0.7760 unit=in
